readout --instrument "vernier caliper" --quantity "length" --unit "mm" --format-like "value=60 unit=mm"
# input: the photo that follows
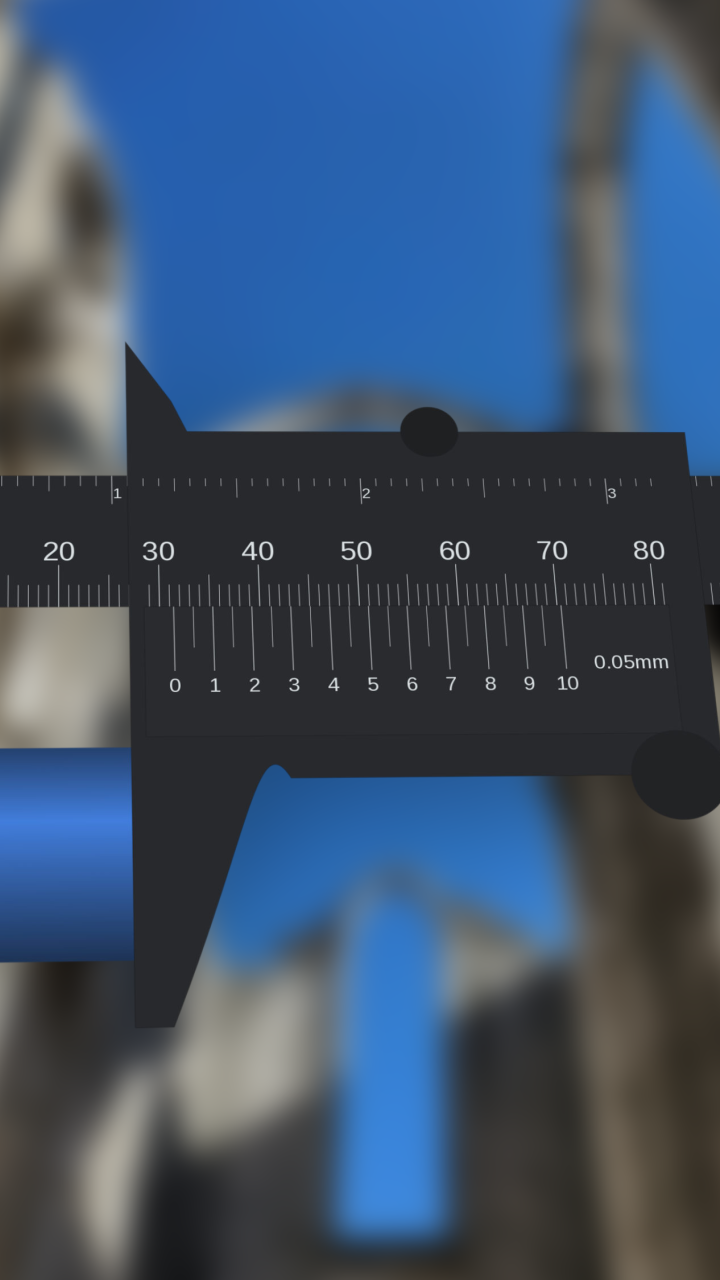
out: value=31.4 unit=mm
